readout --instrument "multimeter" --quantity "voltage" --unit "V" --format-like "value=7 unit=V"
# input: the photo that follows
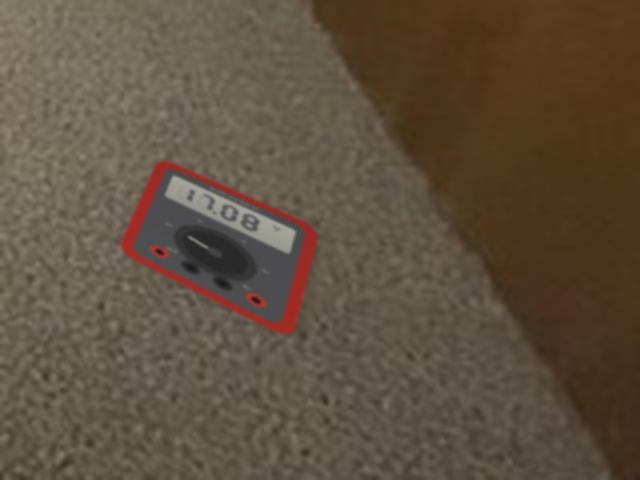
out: value=17.08 unit=V
